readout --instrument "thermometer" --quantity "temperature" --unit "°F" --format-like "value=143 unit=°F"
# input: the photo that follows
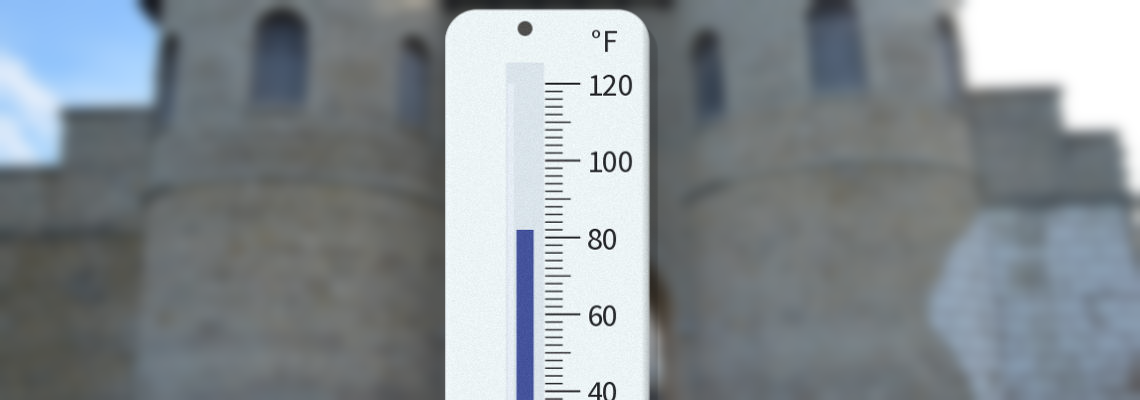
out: value=82 unit=°F
